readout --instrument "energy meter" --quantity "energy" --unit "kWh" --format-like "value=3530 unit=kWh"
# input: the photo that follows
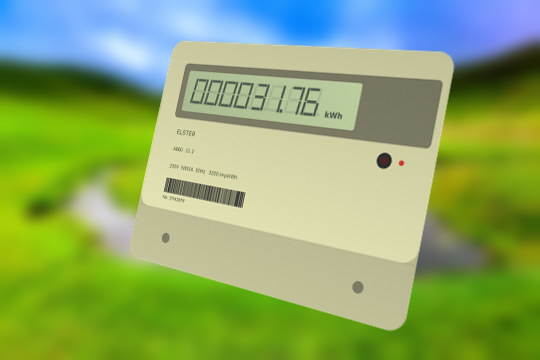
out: value=31.76 unit=kWh
